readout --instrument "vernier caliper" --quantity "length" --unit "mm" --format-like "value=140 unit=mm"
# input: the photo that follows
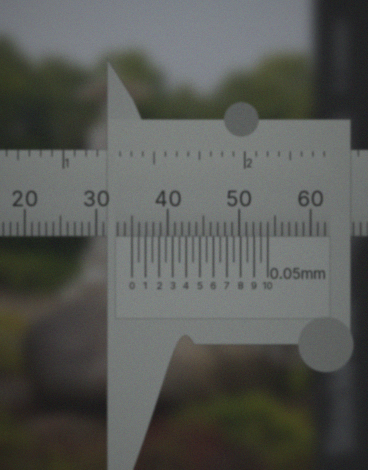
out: value=35.0 unit=mm
